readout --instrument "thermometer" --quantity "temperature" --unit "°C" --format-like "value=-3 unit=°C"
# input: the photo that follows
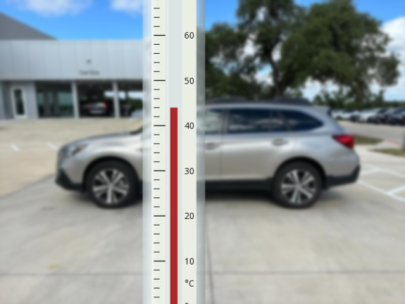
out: value=44 unit=°C
